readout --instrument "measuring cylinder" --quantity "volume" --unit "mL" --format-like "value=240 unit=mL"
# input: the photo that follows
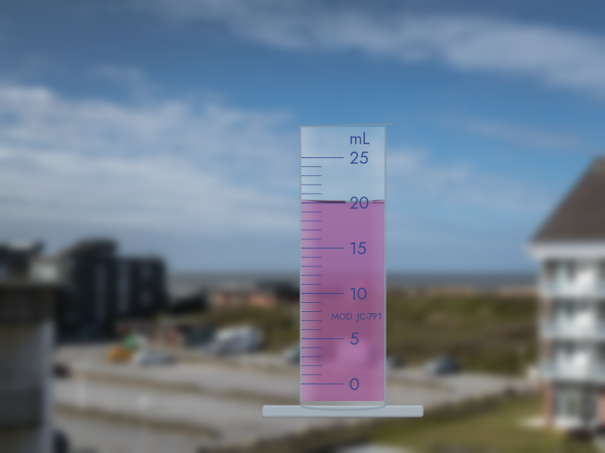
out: value=20 unit=mL
